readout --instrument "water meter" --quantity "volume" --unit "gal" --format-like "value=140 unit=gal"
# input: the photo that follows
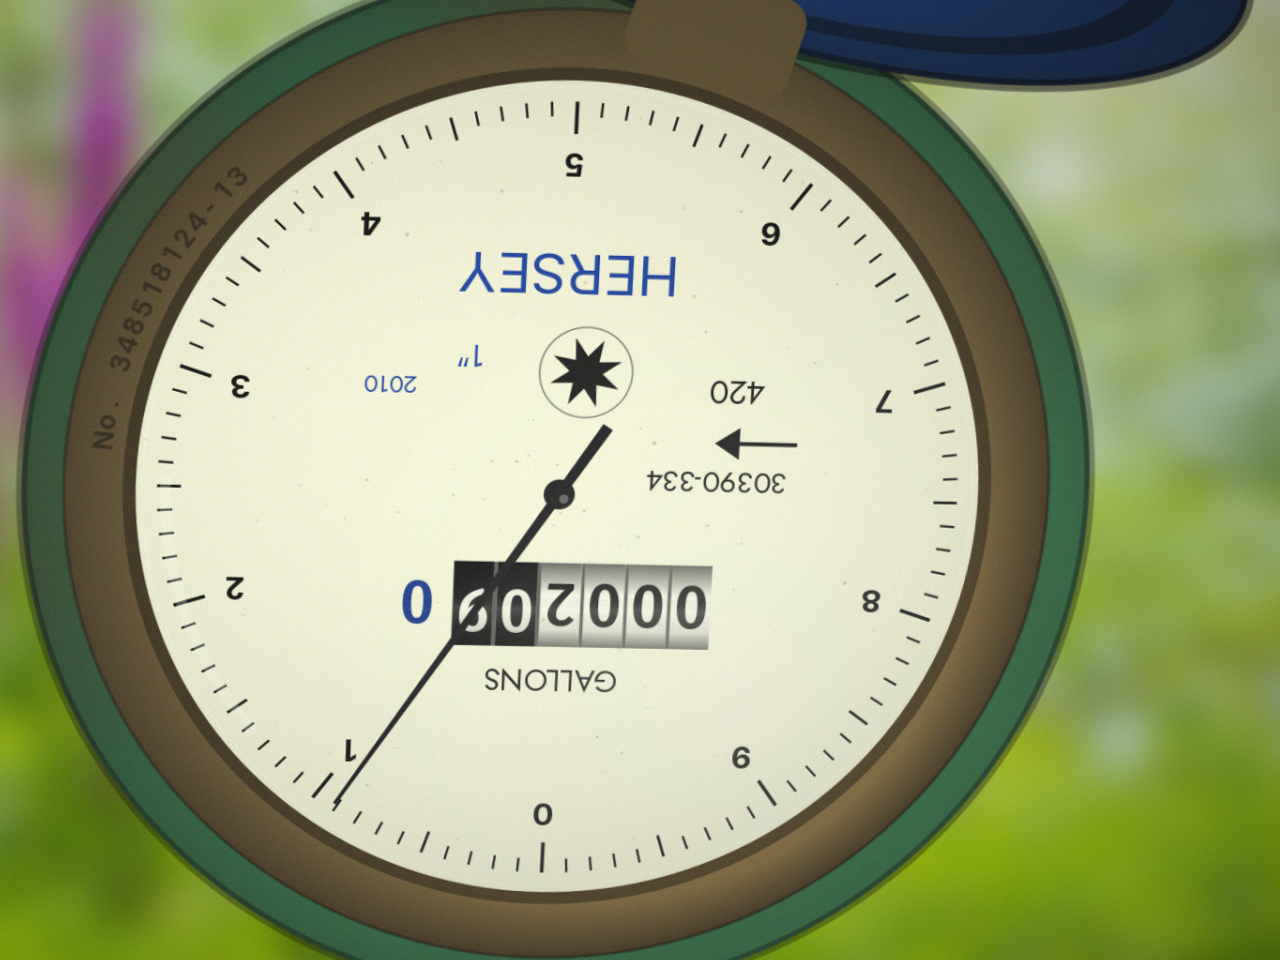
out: value=2090.9 unit=gal
